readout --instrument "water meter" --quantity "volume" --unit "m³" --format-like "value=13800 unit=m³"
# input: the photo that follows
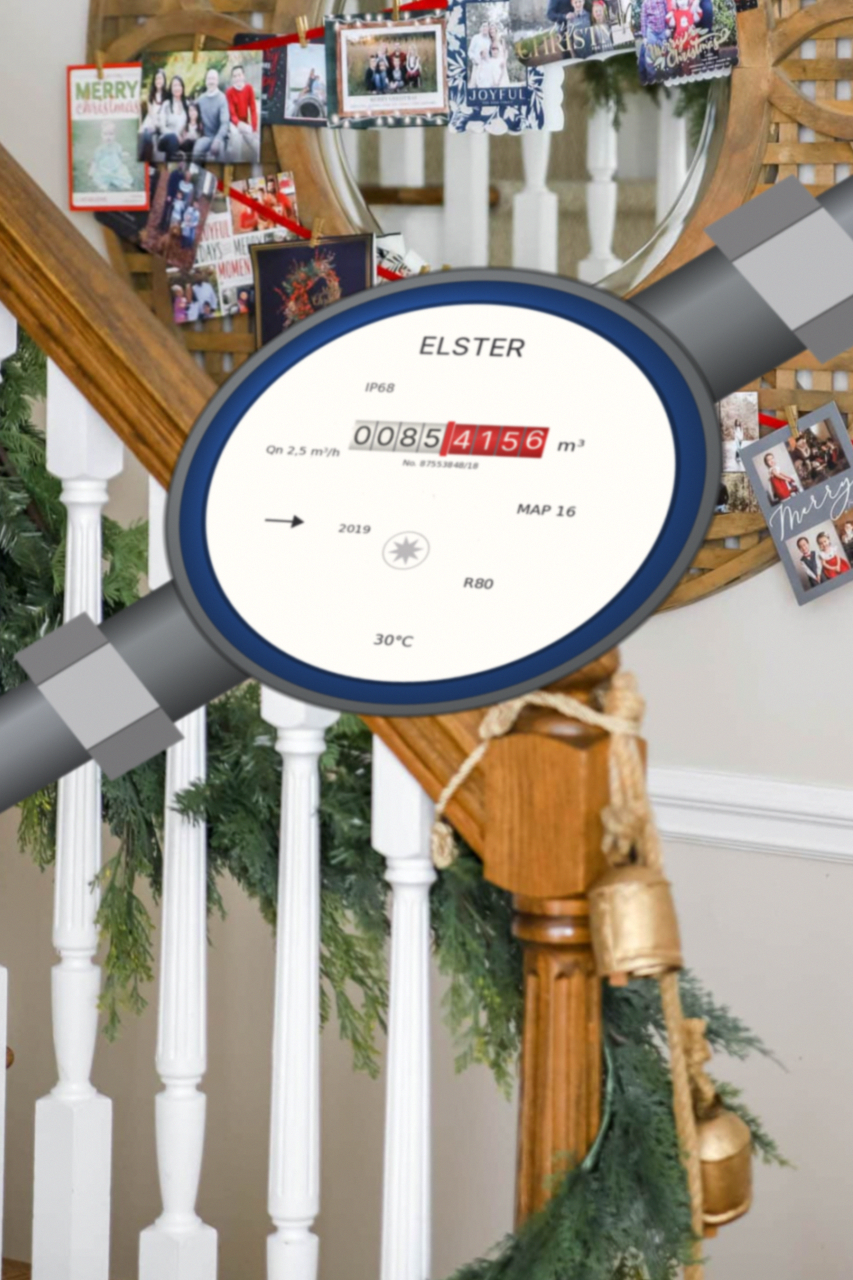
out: value=85.4156 unit=m³
